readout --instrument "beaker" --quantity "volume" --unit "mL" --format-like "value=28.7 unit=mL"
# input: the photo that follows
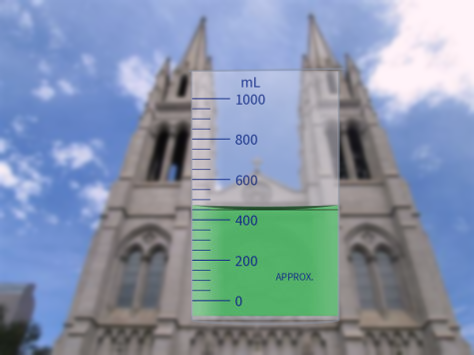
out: value=450 unit=mL
